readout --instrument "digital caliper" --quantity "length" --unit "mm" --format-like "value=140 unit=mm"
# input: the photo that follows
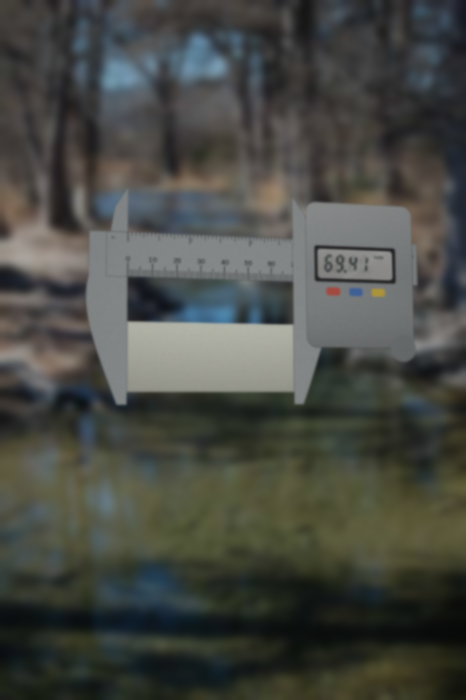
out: value=69.41 unit=mm
